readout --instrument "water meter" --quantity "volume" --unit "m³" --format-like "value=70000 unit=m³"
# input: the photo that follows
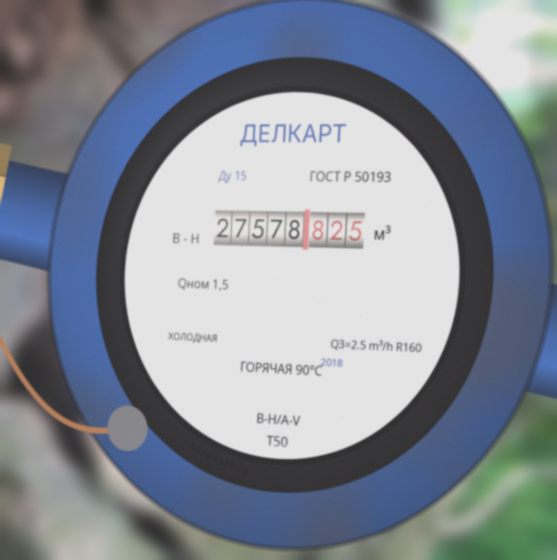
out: value=27578.825 unit=m³
